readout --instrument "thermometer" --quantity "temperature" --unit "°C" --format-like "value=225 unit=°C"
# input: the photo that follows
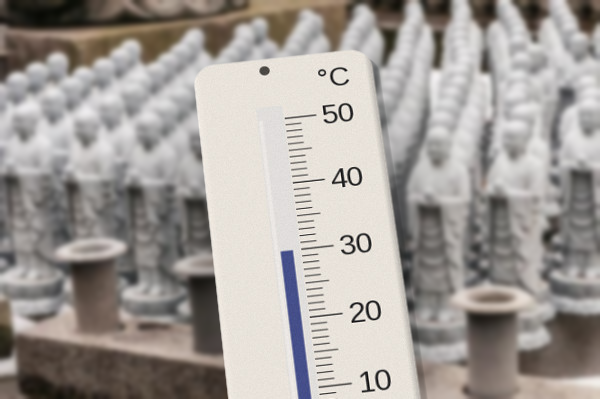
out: value=30 unit=°C
